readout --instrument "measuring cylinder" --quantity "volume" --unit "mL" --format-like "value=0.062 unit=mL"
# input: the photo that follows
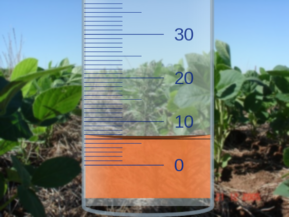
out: value=6 unit=mL
